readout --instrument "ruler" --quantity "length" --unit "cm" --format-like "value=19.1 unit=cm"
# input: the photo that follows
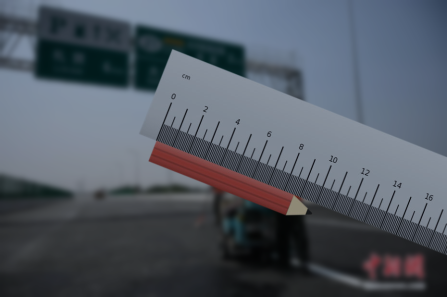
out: value=10 unit=cm
